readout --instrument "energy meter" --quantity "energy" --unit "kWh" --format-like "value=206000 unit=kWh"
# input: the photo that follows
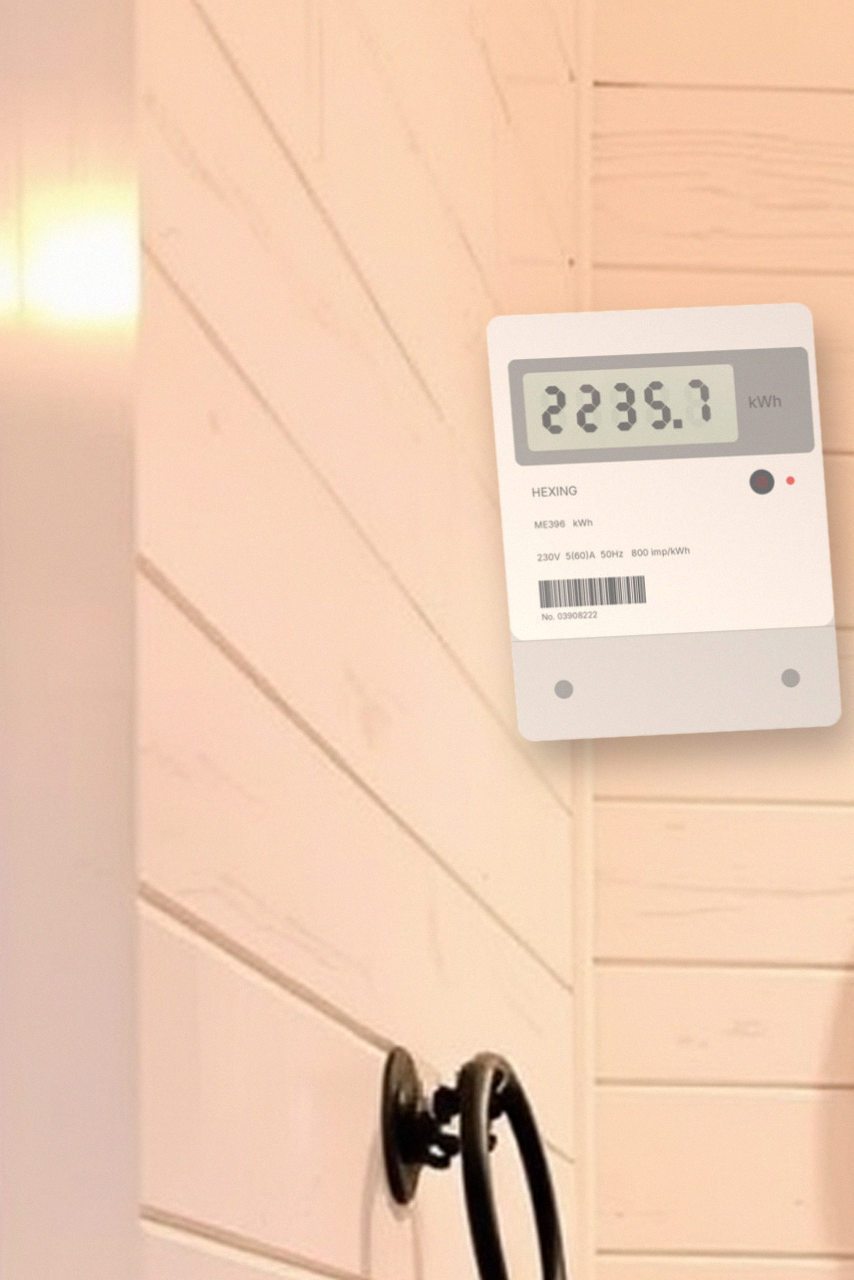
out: value=2235.7 unit=kWh
